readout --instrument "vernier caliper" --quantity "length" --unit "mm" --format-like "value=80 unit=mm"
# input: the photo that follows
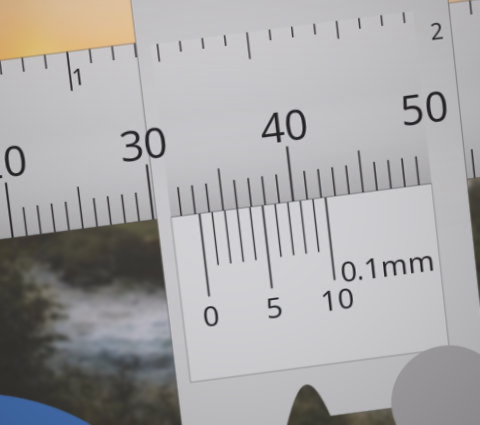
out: value=33.3 unit=mm
